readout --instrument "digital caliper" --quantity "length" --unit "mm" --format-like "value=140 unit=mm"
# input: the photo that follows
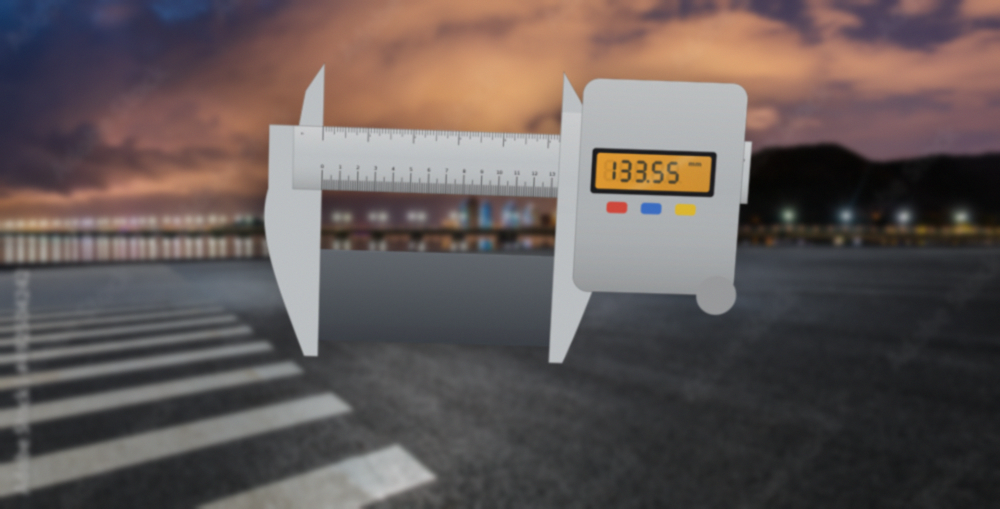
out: value=133.55 unit=mm
